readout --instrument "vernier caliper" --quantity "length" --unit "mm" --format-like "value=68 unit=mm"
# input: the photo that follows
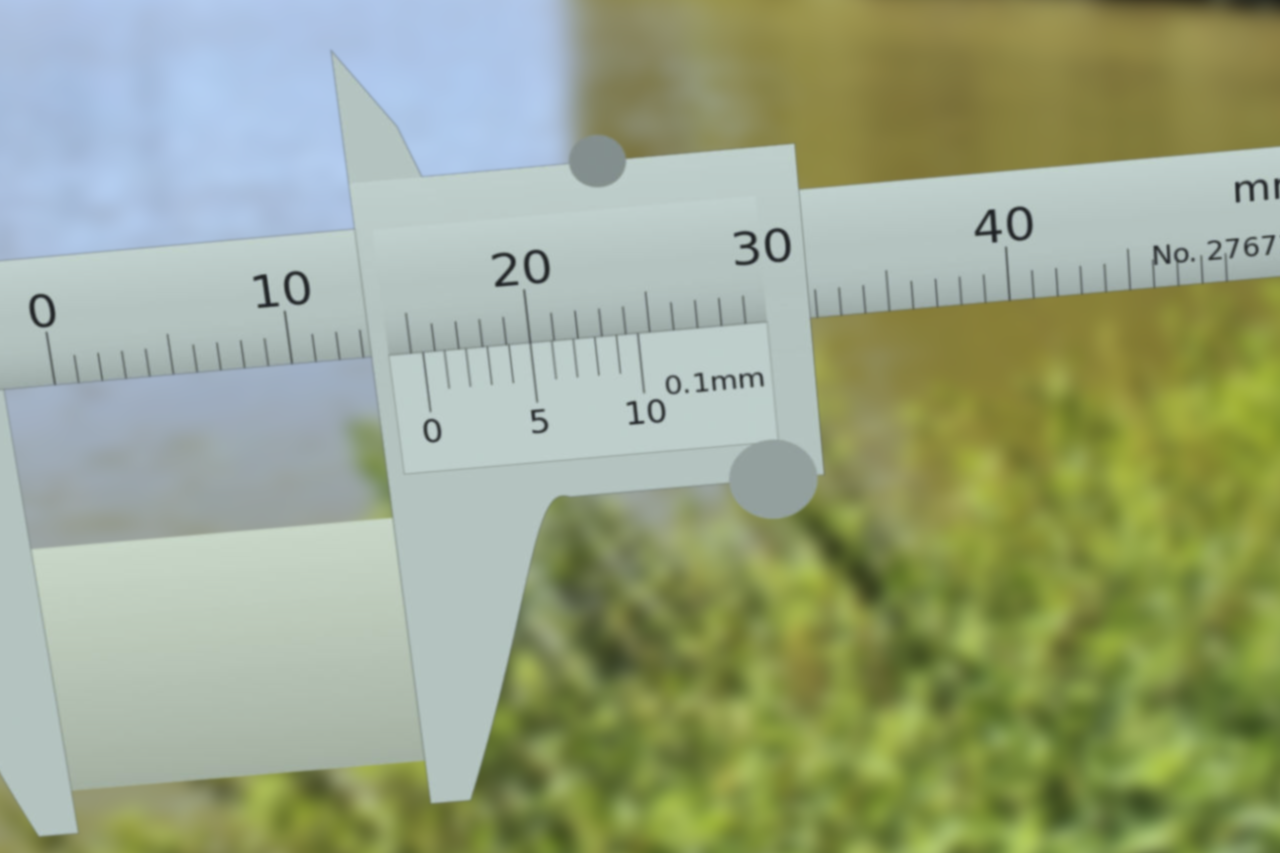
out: value=15.5 unit=mm
